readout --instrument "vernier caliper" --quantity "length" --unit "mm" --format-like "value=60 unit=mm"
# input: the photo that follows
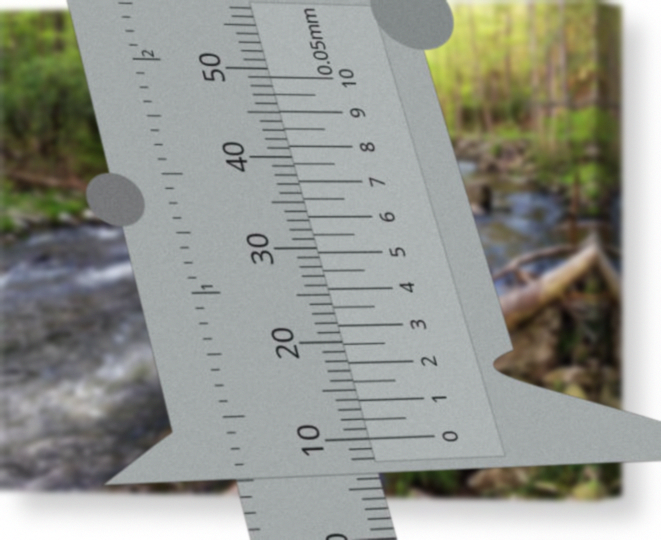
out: value=10.0 unit=mm
